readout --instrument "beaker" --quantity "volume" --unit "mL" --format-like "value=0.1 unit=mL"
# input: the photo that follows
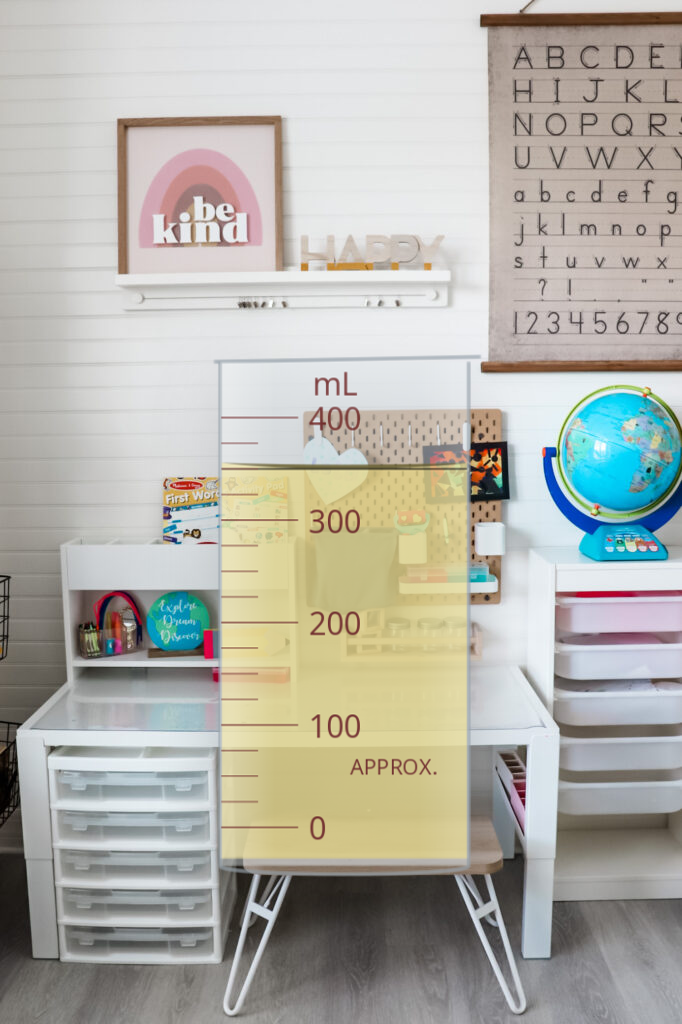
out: value=350 unit=mL
